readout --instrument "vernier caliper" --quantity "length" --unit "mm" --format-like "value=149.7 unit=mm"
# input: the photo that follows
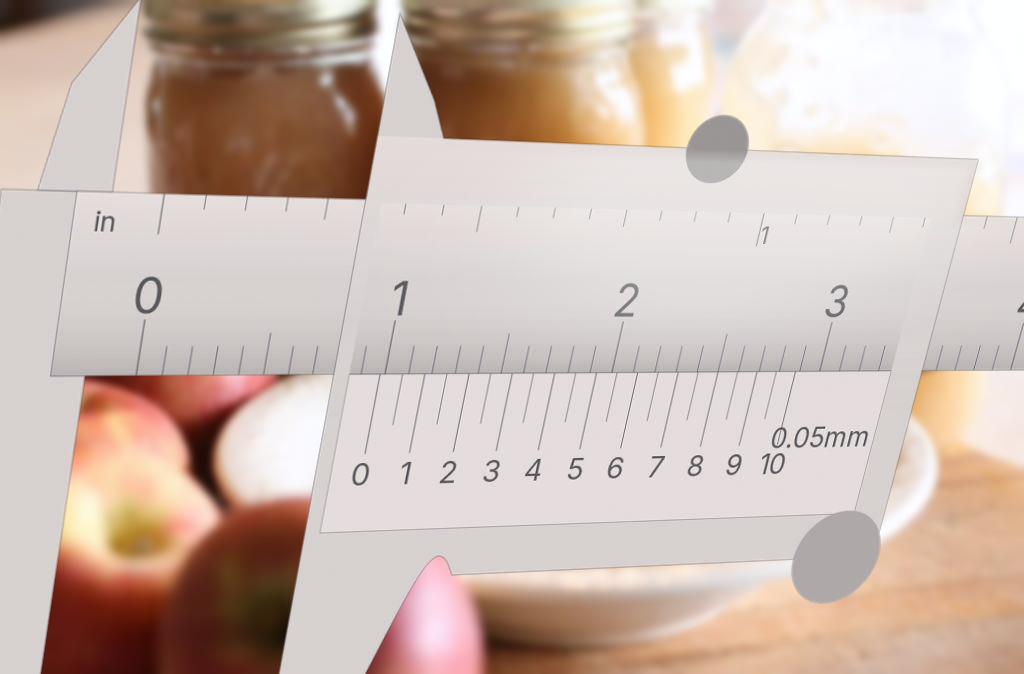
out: value=9.8 unit=mm
